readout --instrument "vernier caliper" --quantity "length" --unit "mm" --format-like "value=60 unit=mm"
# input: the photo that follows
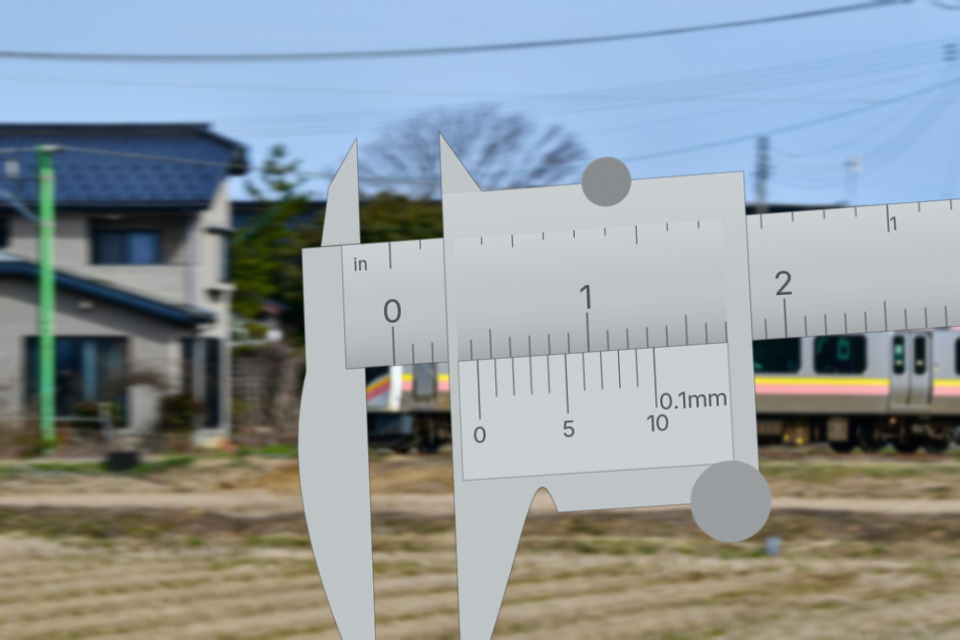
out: value=4.3 unit=mm
